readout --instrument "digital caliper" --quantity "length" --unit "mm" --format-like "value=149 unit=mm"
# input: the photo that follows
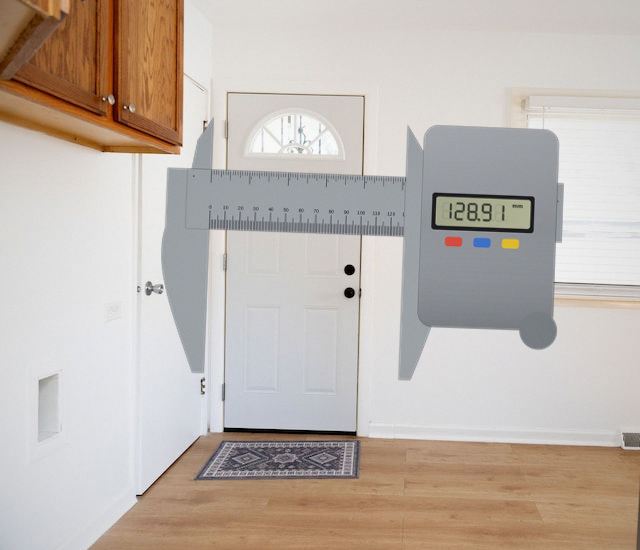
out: value=128.91 unit=mm
